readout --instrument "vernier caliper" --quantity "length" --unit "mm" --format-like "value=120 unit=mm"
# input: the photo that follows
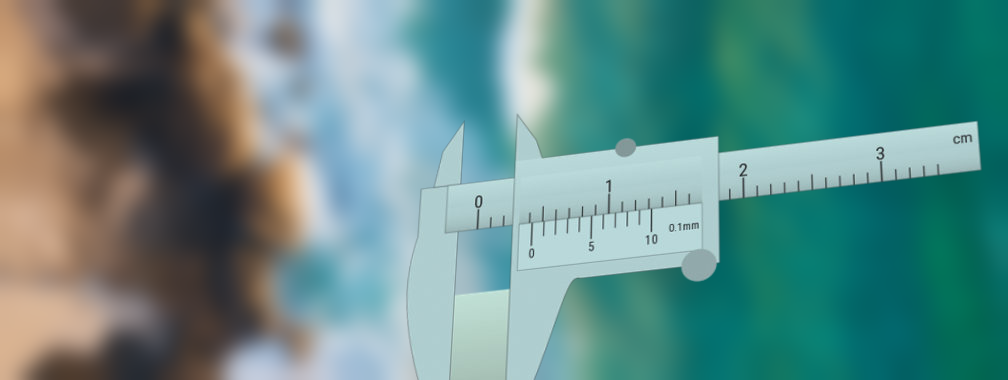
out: value=4.2 unit=mm
